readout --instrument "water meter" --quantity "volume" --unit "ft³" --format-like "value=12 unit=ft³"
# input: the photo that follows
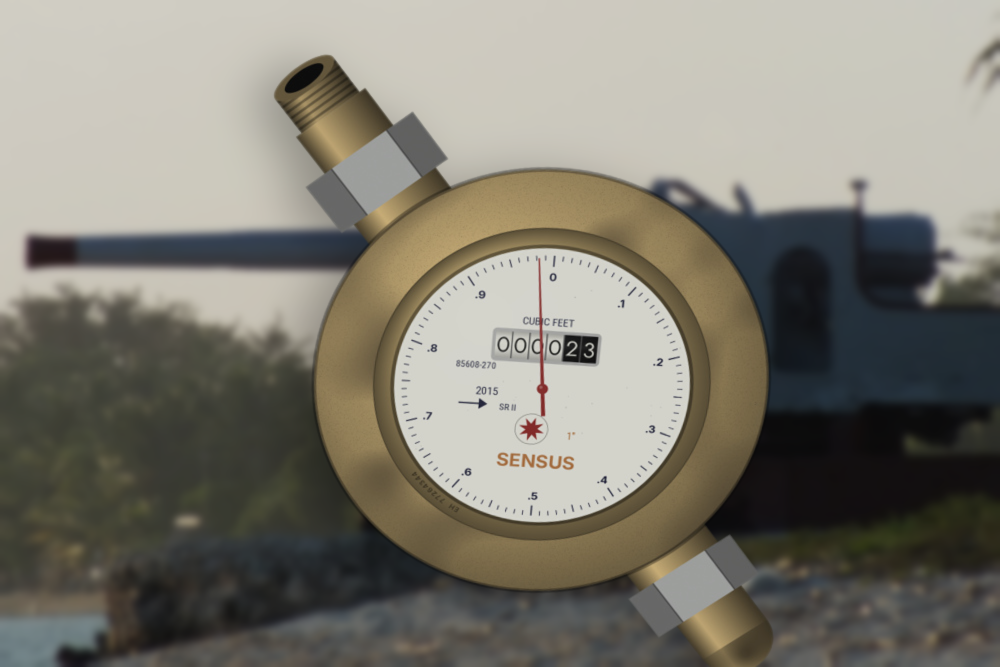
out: value=22.98 unit=ft³
